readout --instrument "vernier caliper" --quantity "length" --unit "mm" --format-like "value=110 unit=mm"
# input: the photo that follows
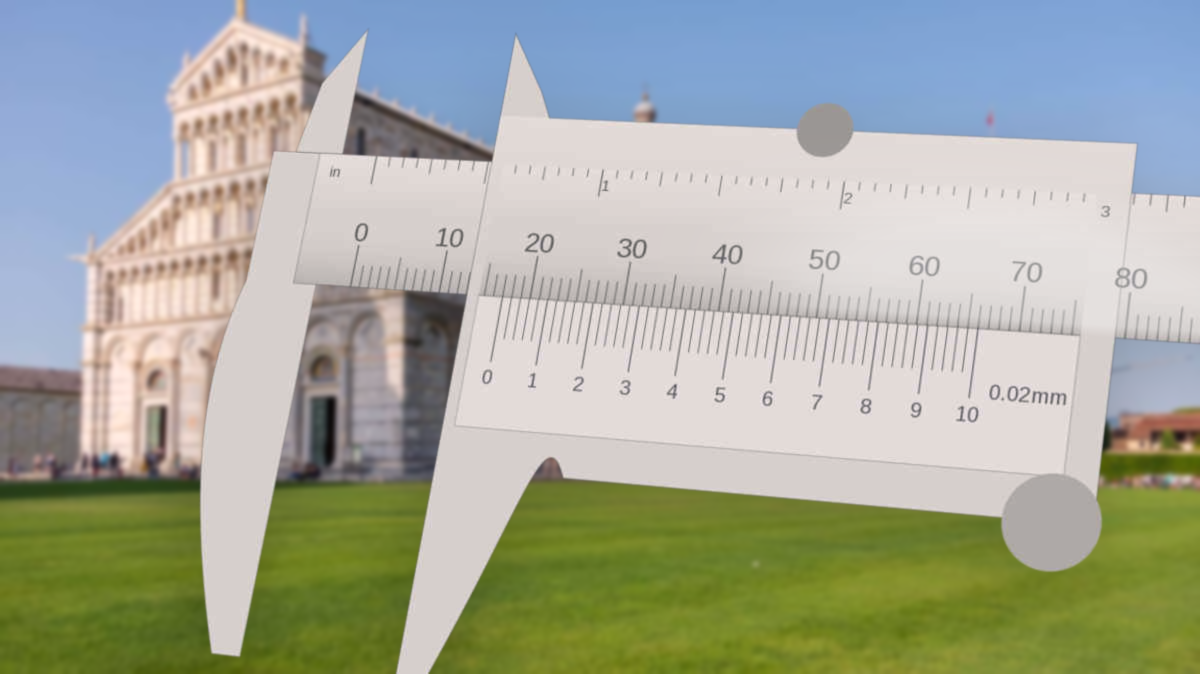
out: value=17.0 unit=mm
